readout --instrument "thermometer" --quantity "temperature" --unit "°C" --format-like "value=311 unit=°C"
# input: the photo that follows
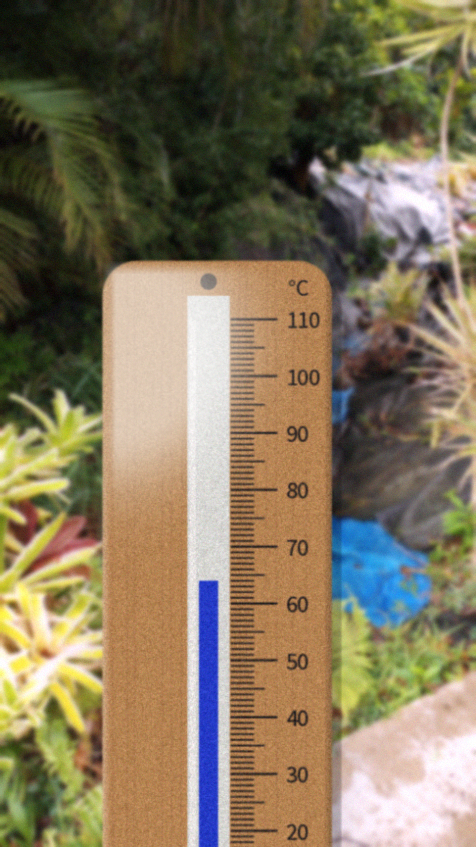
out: value=64 unit=°C
